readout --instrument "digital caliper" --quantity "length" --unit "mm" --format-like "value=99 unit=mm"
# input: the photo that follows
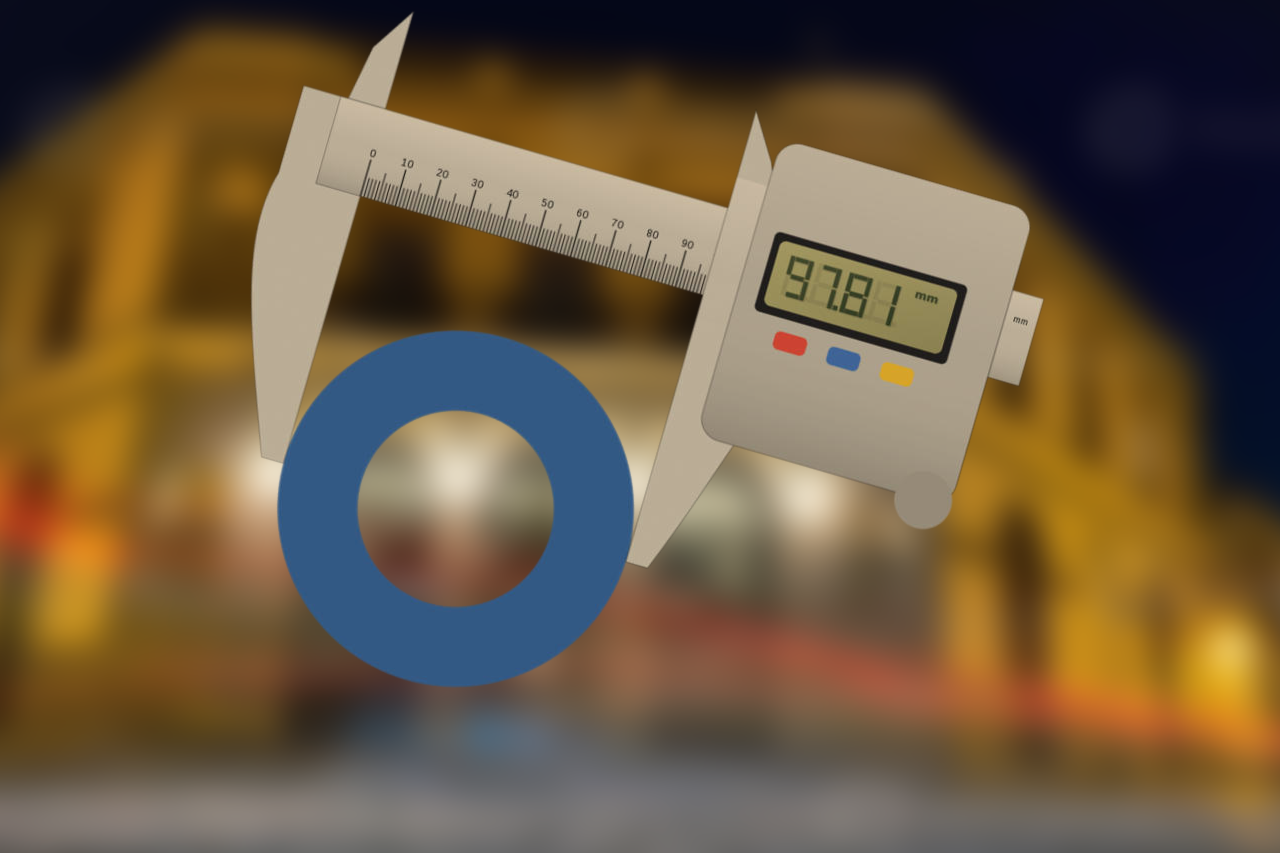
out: value=97.81 unit=mm
